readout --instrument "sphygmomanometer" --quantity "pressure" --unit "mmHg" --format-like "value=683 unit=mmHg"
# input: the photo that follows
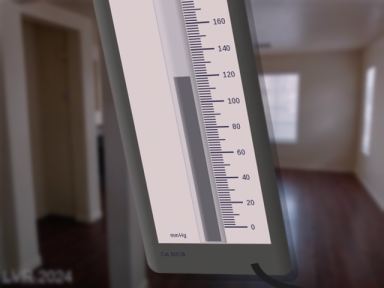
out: value=120 unit=mmHg
